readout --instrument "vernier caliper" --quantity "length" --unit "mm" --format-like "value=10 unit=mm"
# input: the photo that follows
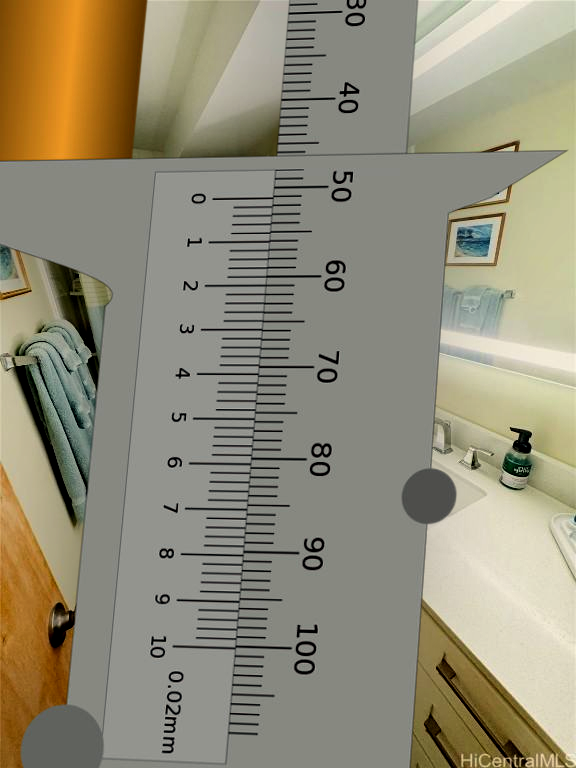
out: value=51.2 unit=mm
